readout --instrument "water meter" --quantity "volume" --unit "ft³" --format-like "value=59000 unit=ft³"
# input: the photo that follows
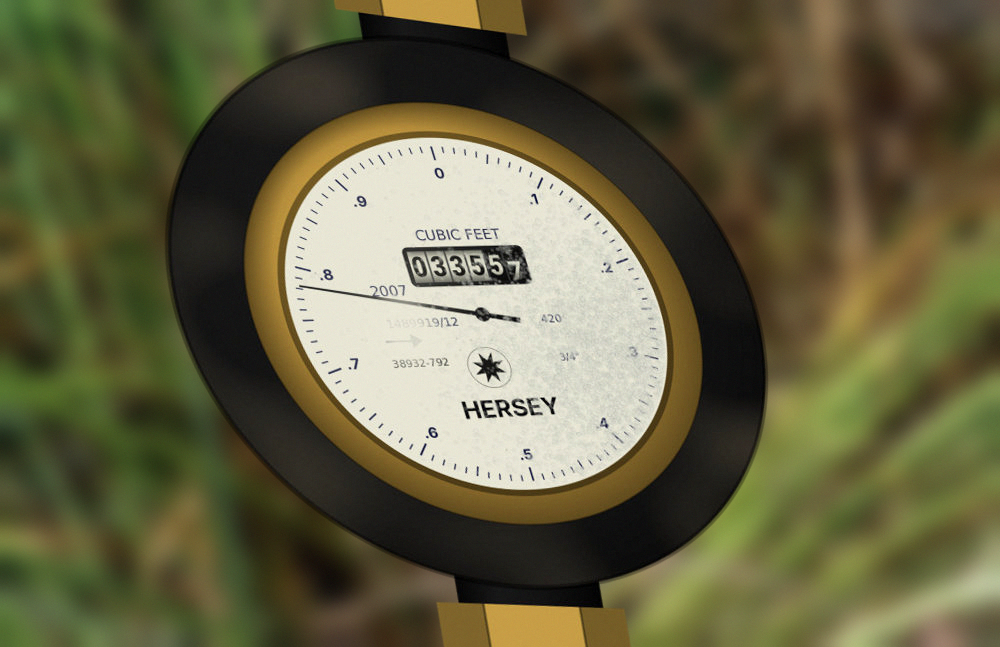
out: value=33556.78 unit=ft³
